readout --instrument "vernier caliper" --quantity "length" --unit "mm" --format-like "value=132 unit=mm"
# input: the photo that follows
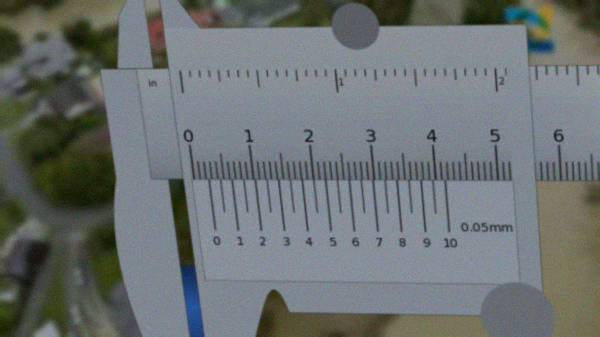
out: value=2.5 unit=mm
